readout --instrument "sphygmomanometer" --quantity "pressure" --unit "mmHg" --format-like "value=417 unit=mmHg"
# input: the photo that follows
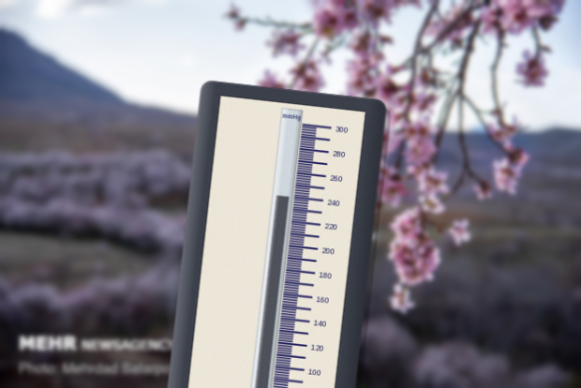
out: value=240 unit=mmHg
